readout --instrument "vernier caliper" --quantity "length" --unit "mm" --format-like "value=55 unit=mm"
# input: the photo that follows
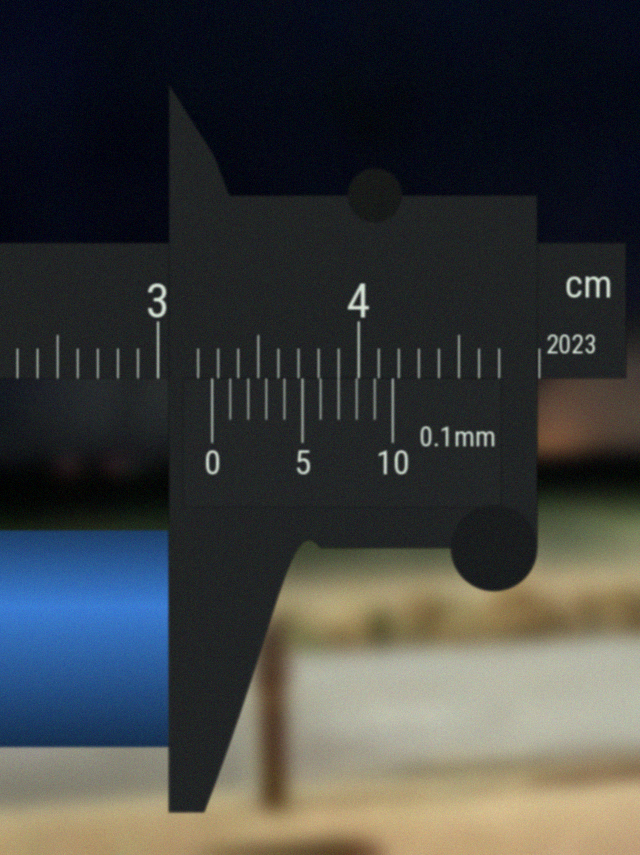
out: value=32.7 unit=mm
